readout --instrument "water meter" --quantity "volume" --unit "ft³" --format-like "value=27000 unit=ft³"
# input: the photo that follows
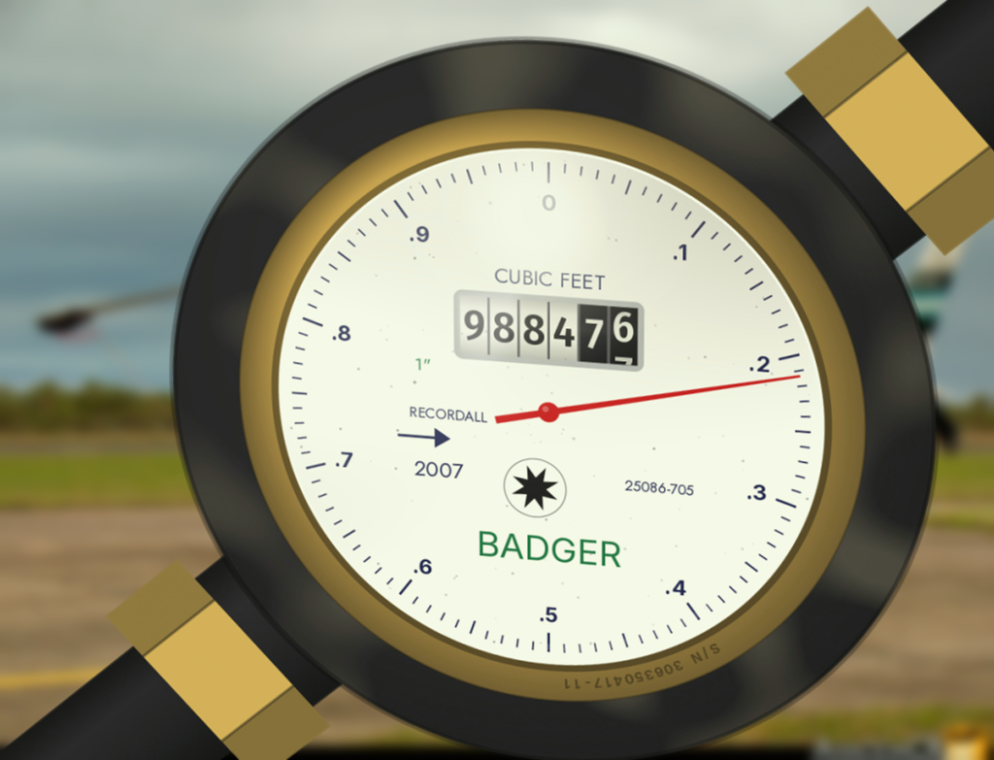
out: value=988476.21 unit=ft³
